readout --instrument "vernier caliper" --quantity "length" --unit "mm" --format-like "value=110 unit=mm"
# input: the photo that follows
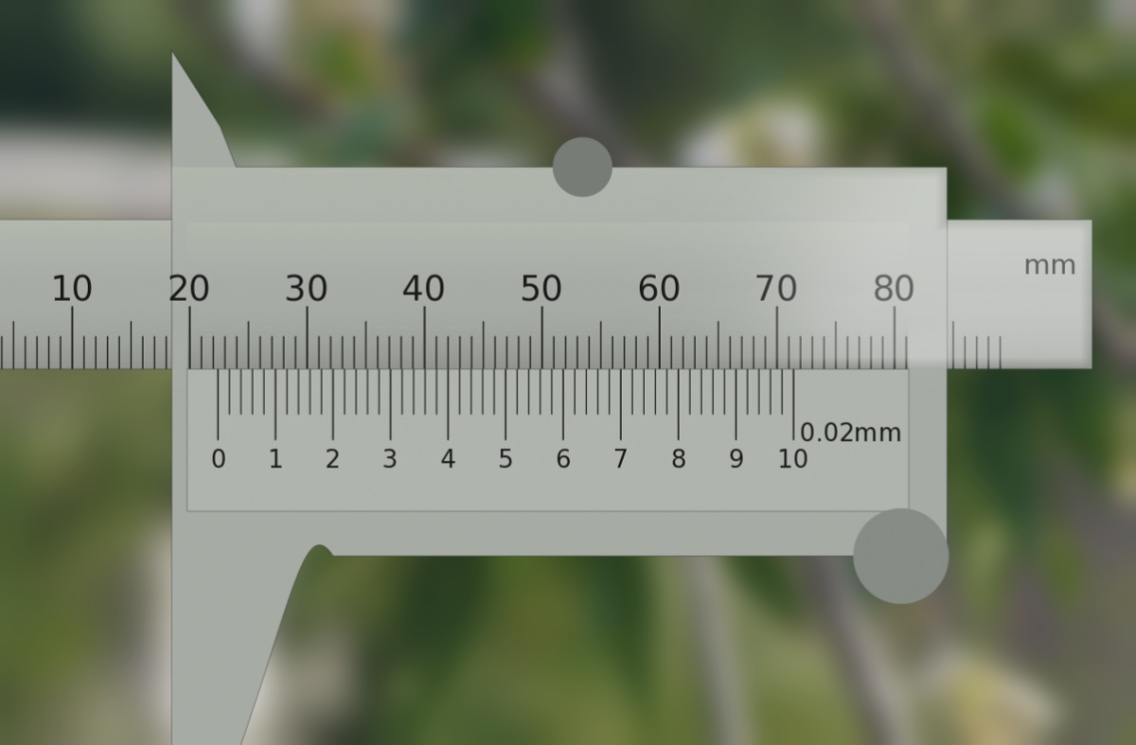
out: value=22.4 unit=mm
